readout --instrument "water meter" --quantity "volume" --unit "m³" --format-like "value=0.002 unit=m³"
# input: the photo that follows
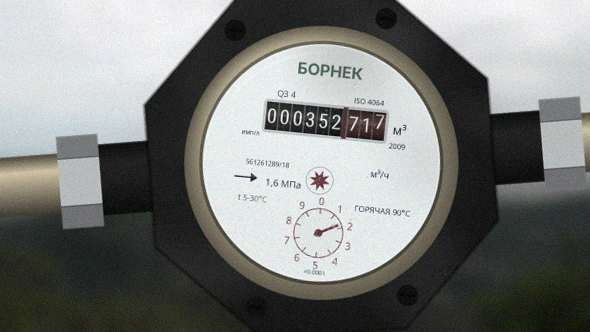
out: value=352.7171 unit=m³
